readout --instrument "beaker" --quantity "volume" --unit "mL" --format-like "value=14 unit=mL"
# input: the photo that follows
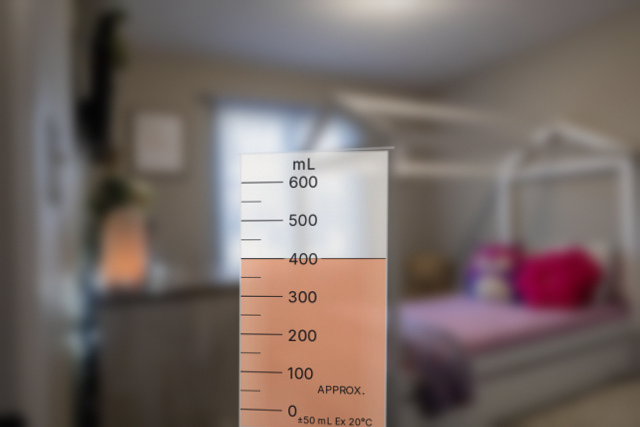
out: value=400 unit=mL
